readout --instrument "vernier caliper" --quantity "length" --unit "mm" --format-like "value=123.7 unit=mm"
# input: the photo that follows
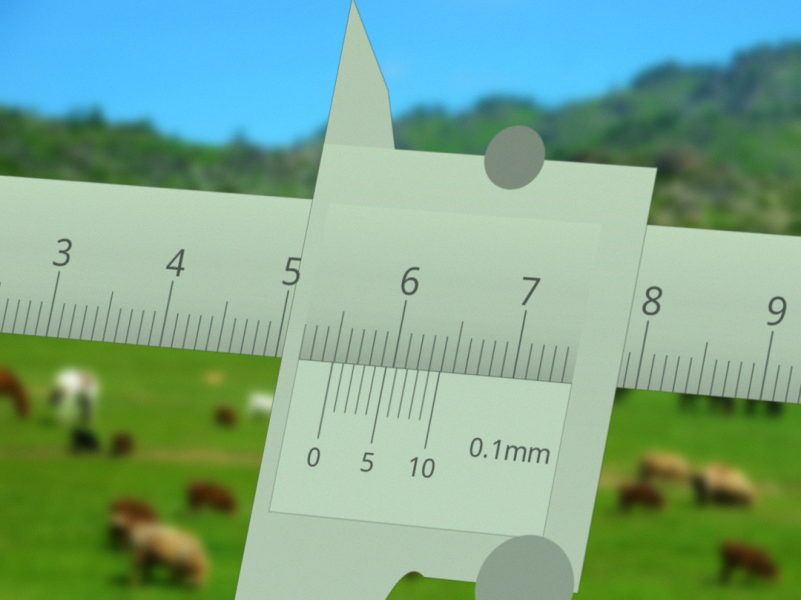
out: value=54.9 unit=mm
